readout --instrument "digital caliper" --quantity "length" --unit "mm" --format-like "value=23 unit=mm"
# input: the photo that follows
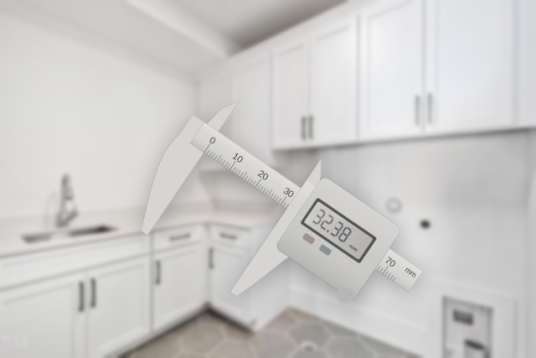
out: value=32.38 unit=mm
